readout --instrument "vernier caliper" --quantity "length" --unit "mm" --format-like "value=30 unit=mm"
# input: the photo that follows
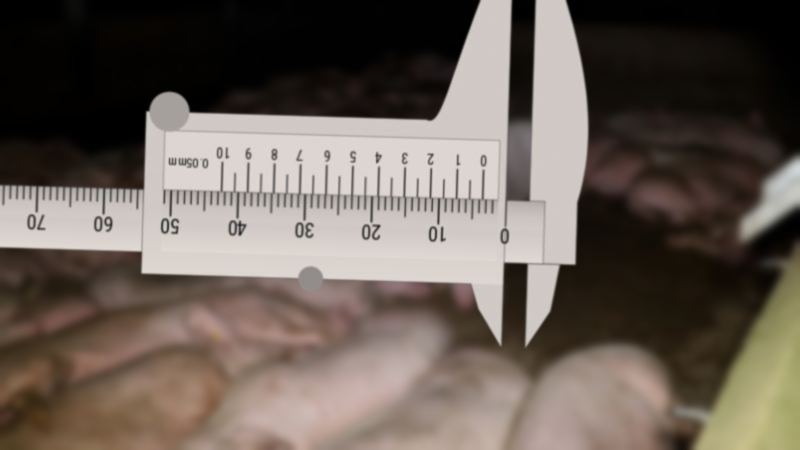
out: value=3.5 unit=mm
